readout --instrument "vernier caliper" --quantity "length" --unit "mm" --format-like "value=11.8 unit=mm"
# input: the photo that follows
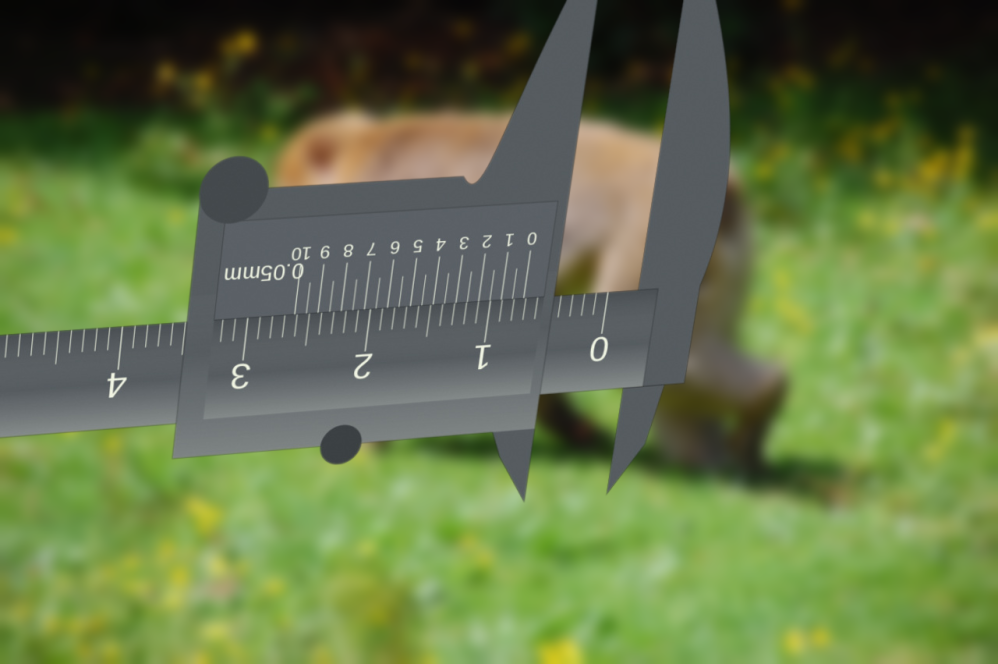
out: value=7.2 unit=mm
